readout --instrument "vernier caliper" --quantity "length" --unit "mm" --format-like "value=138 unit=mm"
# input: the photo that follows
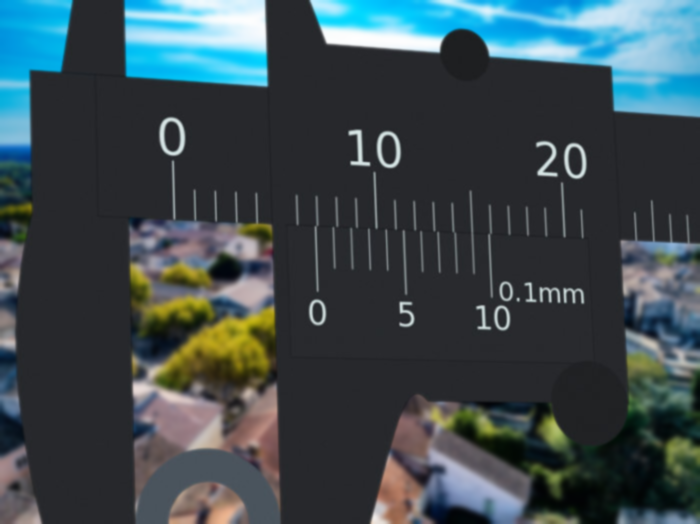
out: value=6.9 unit=mm
